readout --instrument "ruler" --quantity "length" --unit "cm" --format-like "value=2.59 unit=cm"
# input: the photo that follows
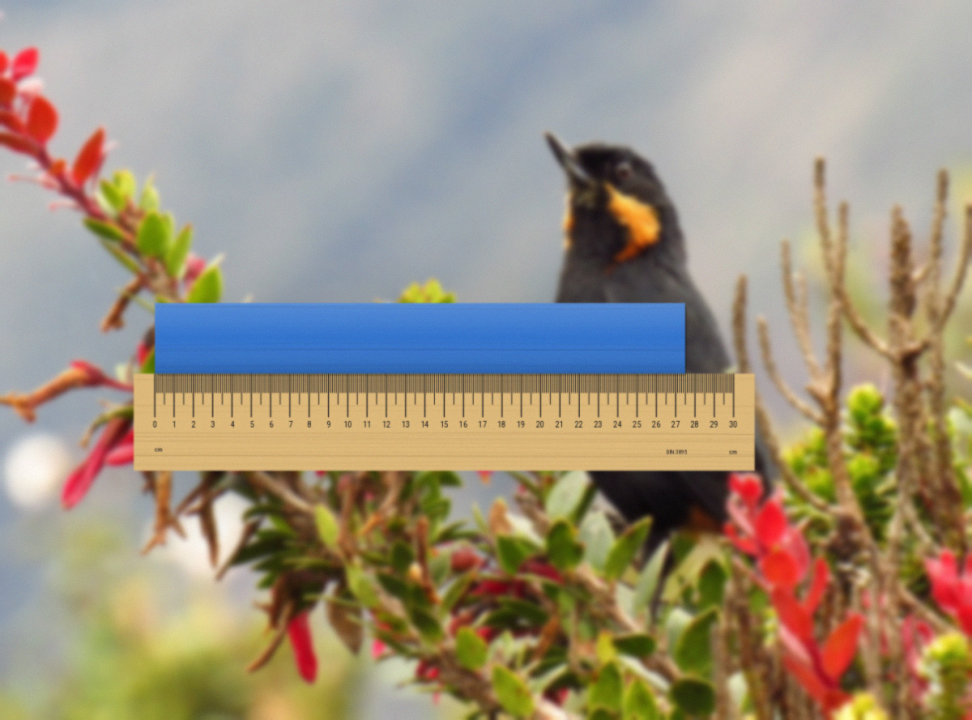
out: value=27.5 unit=cm
